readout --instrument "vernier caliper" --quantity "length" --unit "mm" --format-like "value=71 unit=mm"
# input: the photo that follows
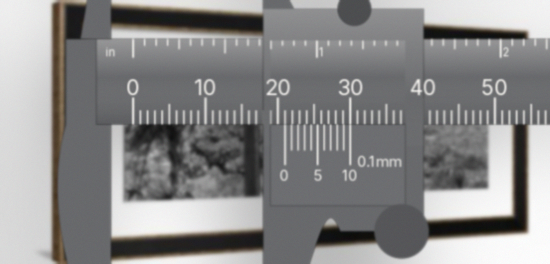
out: value=21.0 unit=mm
